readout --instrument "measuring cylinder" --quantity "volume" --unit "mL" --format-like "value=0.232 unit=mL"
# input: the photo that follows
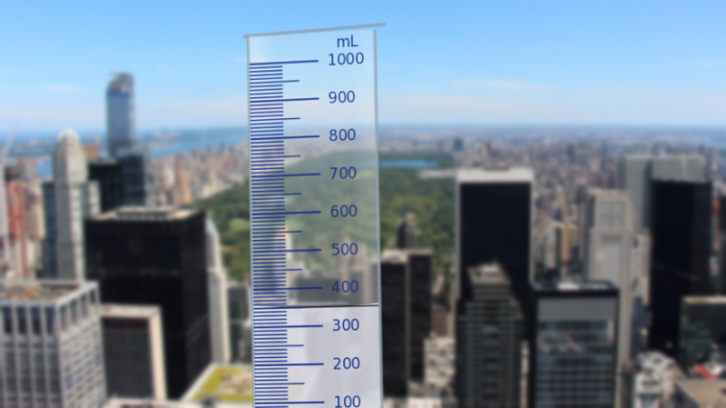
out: value=350 unit=mL
